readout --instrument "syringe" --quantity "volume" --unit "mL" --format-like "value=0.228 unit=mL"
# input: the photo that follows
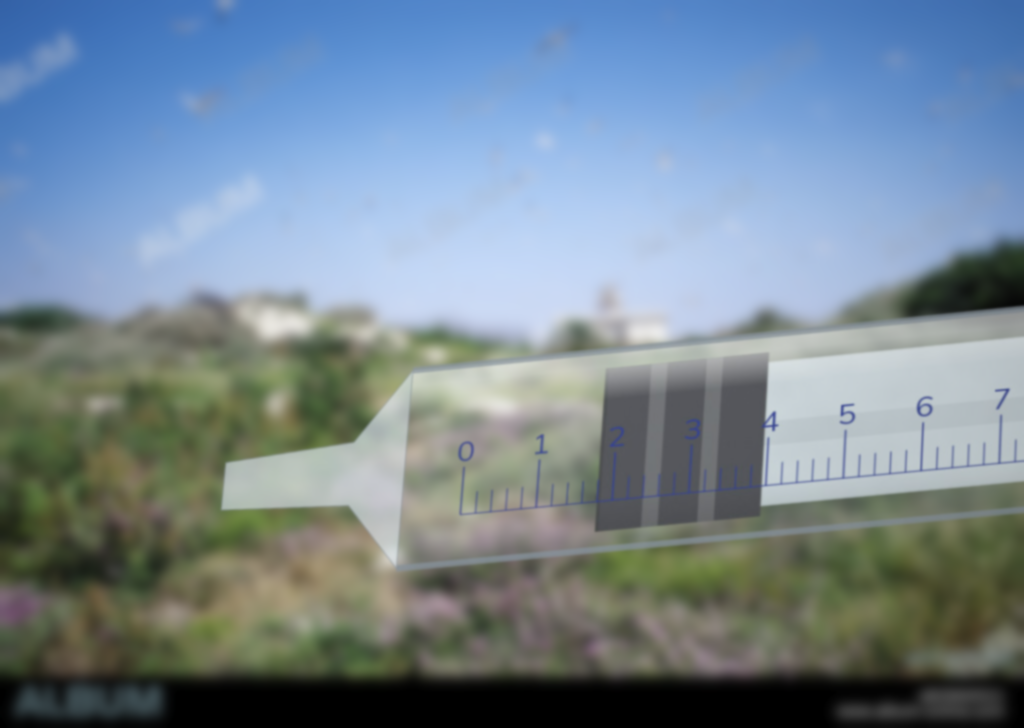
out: value=1.8 unit=mL
